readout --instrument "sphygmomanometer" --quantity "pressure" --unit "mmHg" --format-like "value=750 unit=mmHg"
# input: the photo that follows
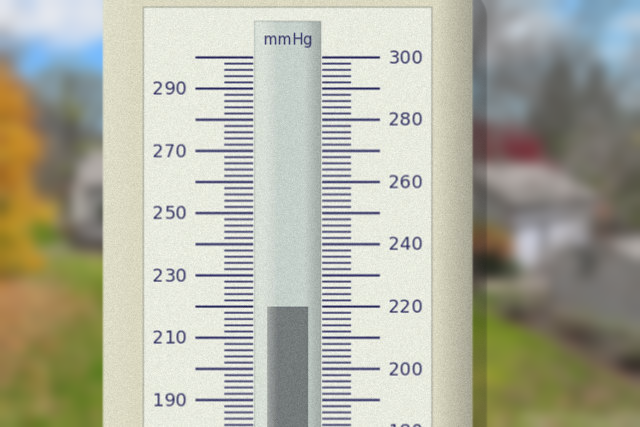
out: value=220 unit=mmHg
